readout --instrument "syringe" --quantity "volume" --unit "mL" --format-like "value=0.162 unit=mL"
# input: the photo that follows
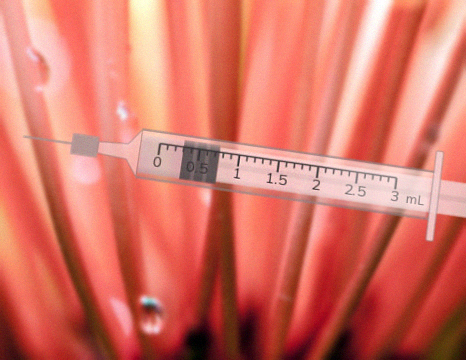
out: value=0.3 unit=mL
